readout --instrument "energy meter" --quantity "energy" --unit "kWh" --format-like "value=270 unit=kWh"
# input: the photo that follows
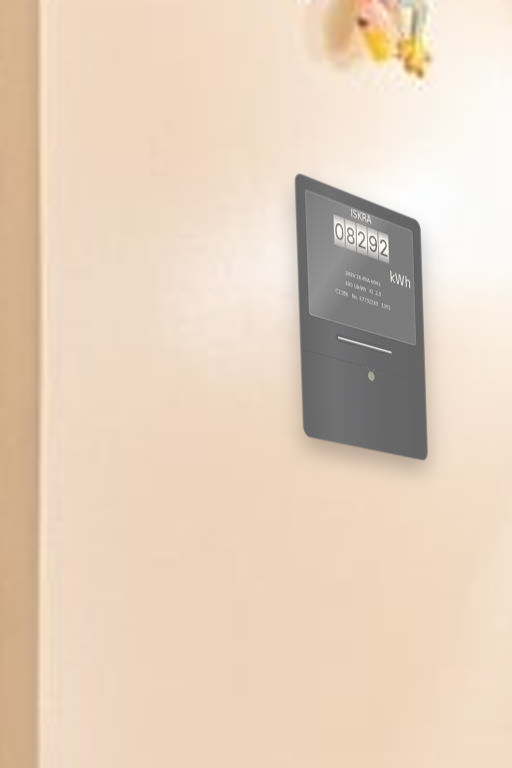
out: value=8292 unit=kWh
